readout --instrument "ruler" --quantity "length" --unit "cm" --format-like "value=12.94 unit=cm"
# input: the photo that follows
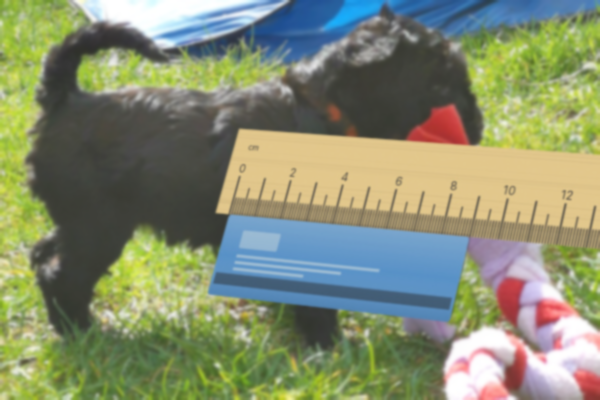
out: value=9 unit=cm
